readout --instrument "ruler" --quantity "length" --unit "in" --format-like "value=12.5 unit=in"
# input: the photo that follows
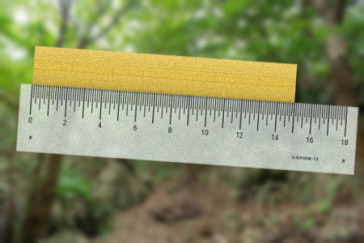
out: value=15 unit=in
